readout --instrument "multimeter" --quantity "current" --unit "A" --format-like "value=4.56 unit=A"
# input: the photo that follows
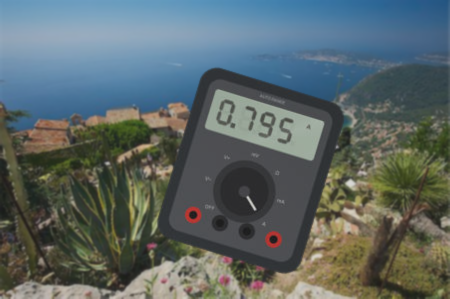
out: value=0.795 unit=A
